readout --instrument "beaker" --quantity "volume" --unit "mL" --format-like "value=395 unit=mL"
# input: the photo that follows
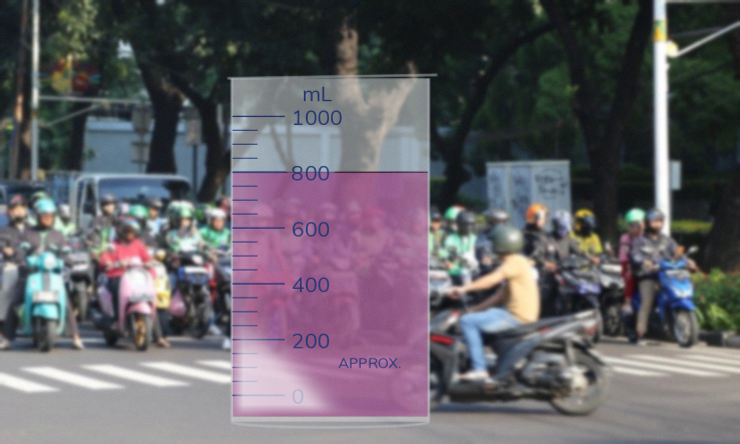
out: value=800 unit=mL
